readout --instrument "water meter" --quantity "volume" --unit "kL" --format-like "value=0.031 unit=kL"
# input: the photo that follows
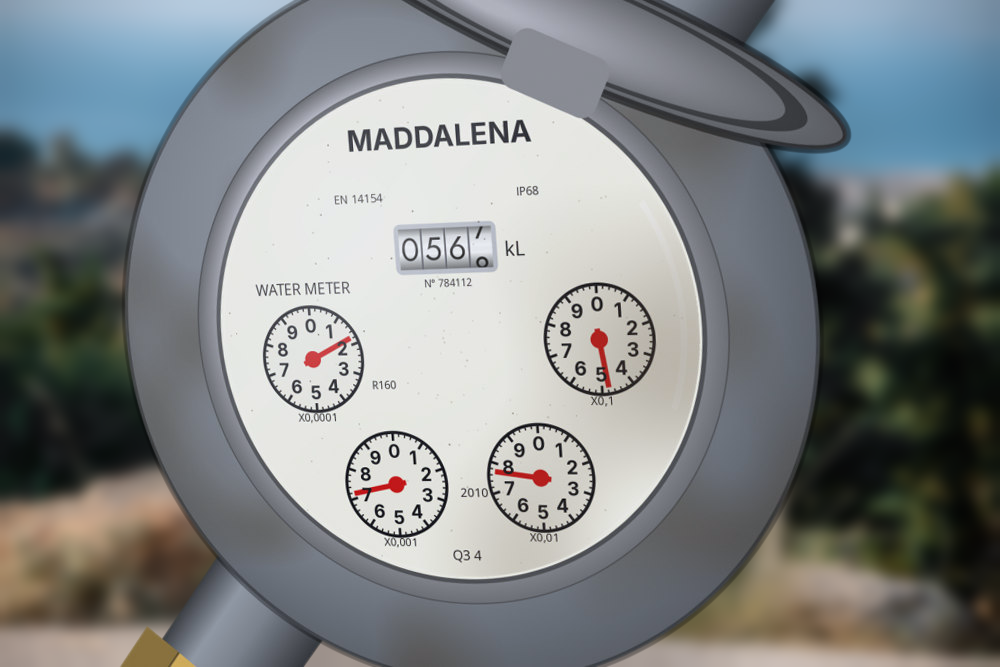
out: value=567.4771 unit=kL
